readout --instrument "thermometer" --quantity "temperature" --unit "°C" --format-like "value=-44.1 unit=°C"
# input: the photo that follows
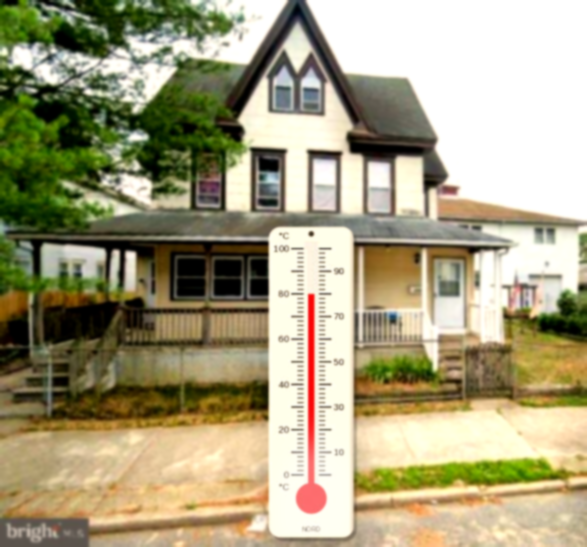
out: value=80 unit=°C
